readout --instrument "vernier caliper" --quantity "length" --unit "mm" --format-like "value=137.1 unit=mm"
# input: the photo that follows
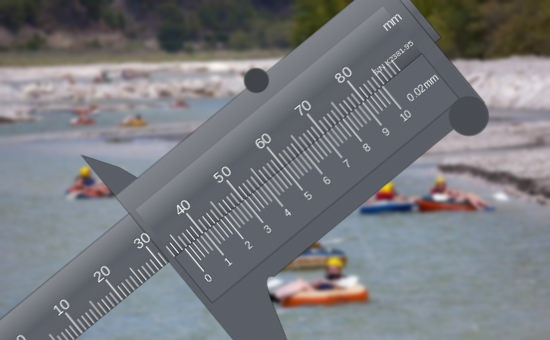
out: value=35.5 unit=mm
